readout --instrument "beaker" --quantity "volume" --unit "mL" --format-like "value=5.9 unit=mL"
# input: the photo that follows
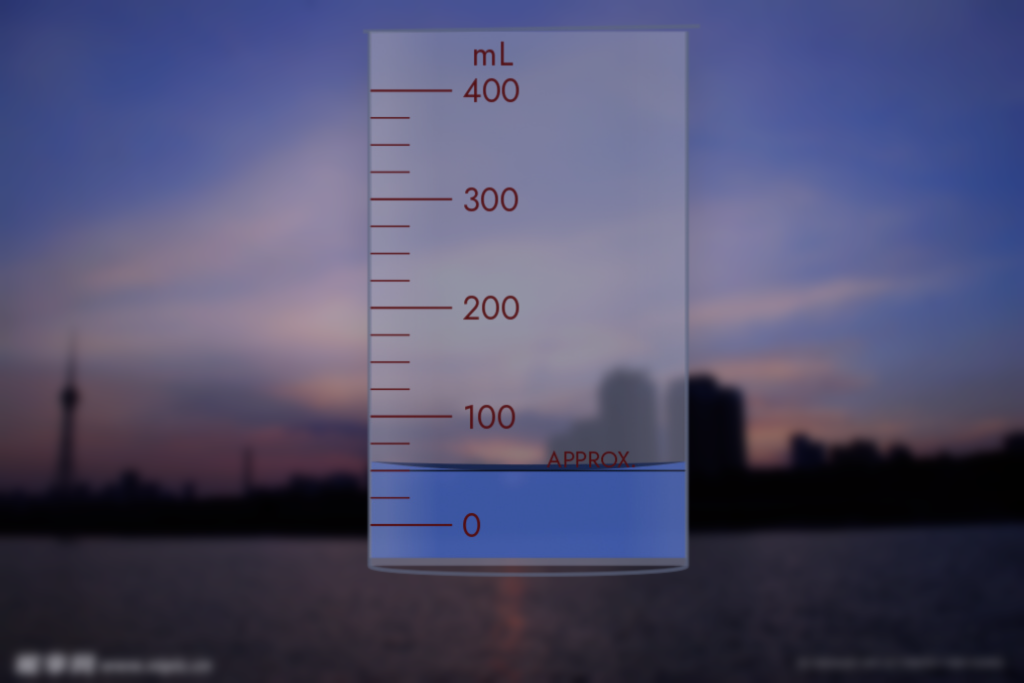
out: value=50 unit=mL
